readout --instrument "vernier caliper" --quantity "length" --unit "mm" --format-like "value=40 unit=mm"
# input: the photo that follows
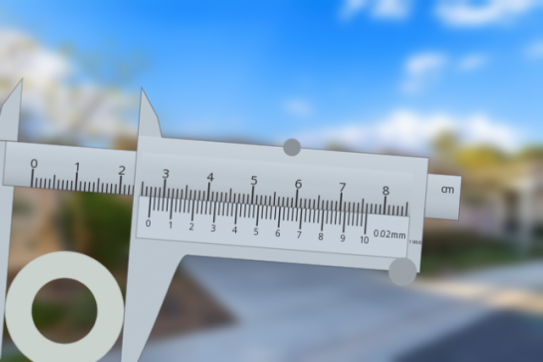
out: value=27.0 unit=mm
